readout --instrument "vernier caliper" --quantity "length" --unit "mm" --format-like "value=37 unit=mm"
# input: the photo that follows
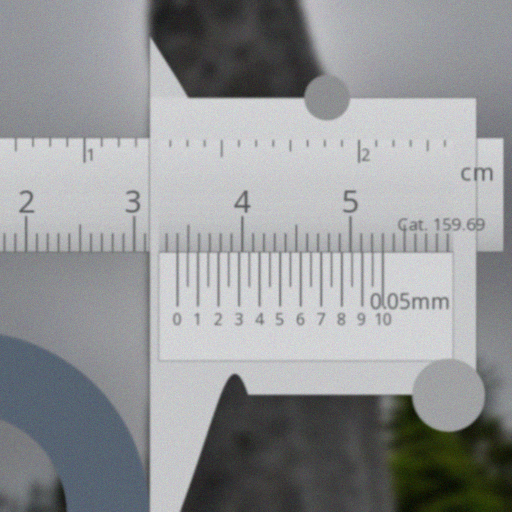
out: value=34.0 unit=mm
